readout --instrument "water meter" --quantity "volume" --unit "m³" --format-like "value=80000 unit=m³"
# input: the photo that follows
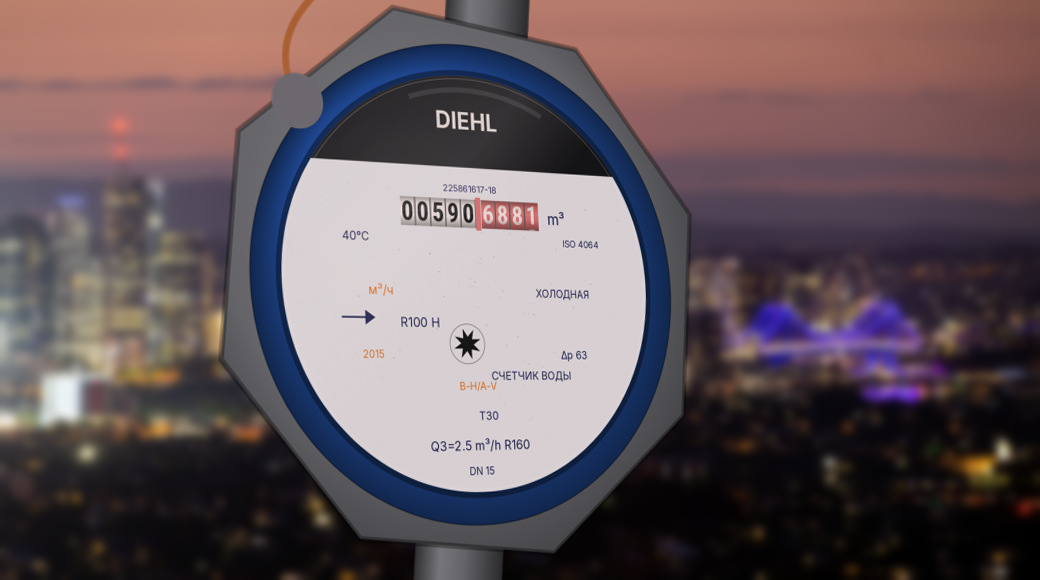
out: value=590.6881 unit=m³
